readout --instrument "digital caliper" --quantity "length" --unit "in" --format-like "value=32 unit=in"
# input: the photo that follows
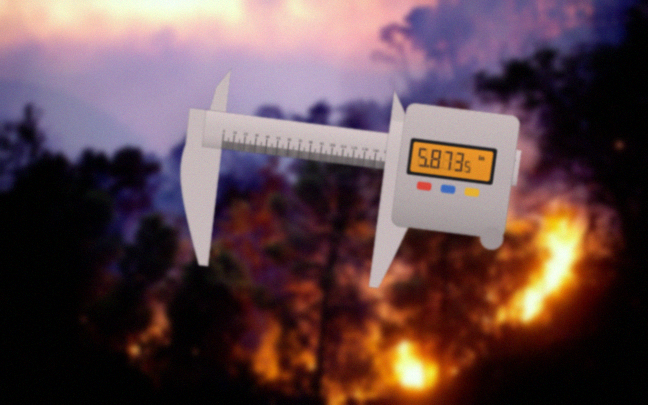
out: value=5.8735 unit=in
